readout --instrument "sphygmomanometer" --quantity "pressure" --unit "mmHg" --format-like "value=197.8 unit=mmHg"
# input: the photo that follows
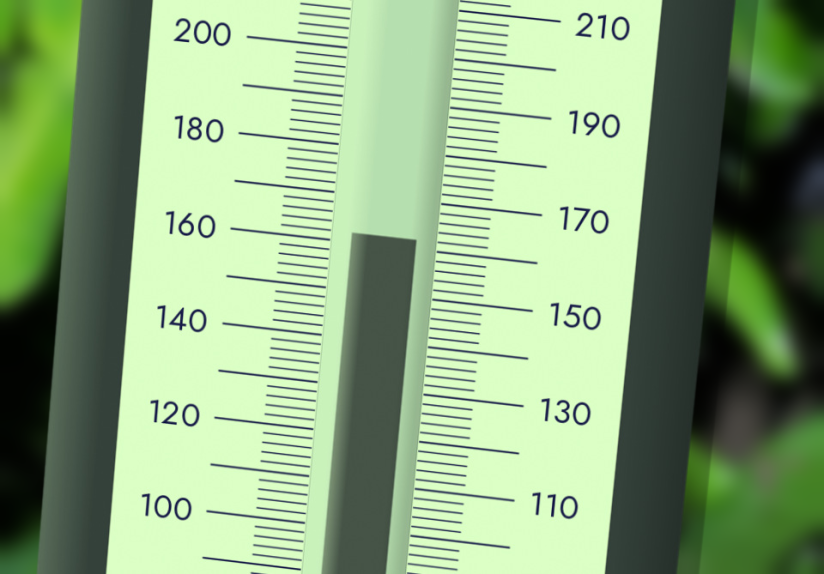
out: value=162 unit=mmHg
